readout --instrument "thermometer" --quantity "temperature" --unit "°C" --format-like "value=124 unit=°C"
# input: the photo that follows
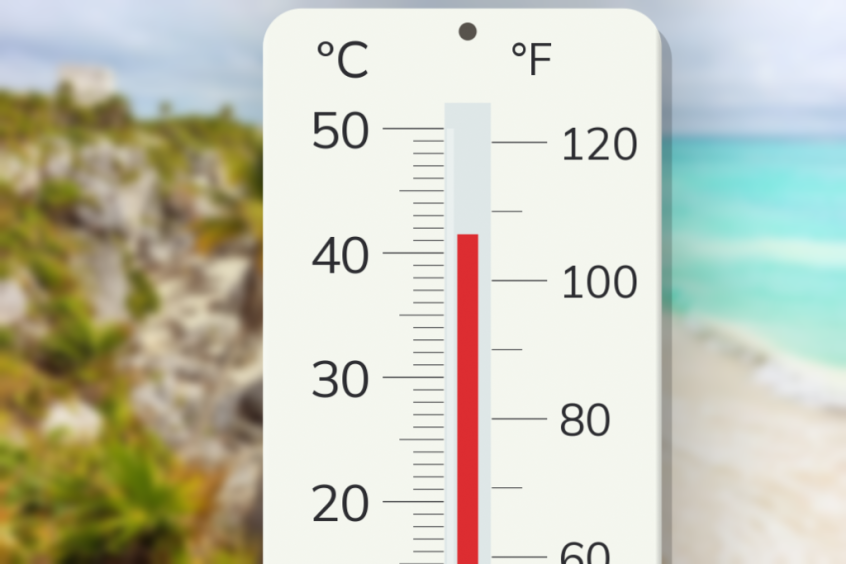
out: value=41.5 unit=°C
